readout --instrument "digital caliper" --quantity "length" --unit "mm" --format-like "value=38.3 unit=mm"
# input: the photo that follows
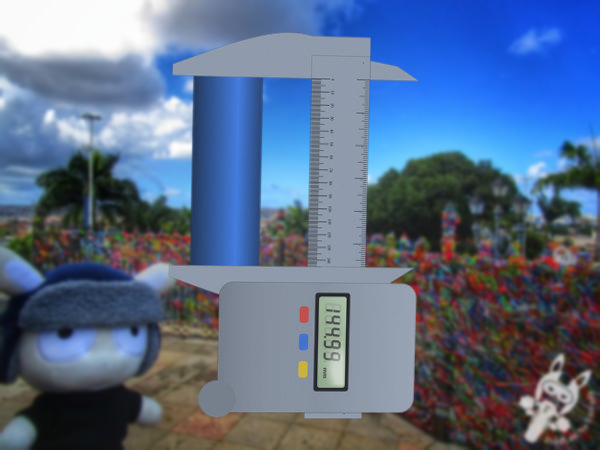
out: value=144.99 unit=mm
